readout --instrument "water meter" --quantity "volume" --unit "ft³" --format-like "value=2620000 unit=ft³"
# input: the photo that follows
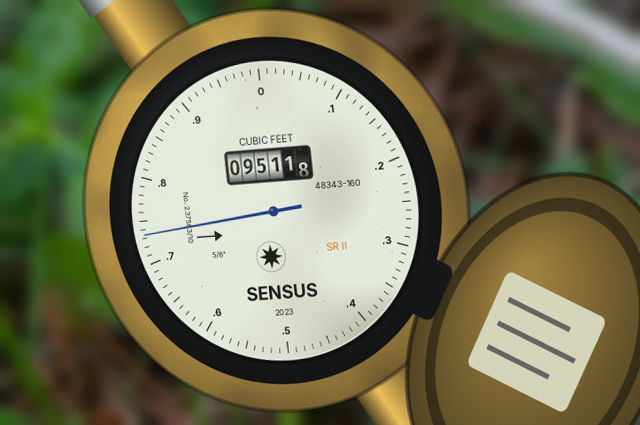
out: value=95117.73 unit=ft³
